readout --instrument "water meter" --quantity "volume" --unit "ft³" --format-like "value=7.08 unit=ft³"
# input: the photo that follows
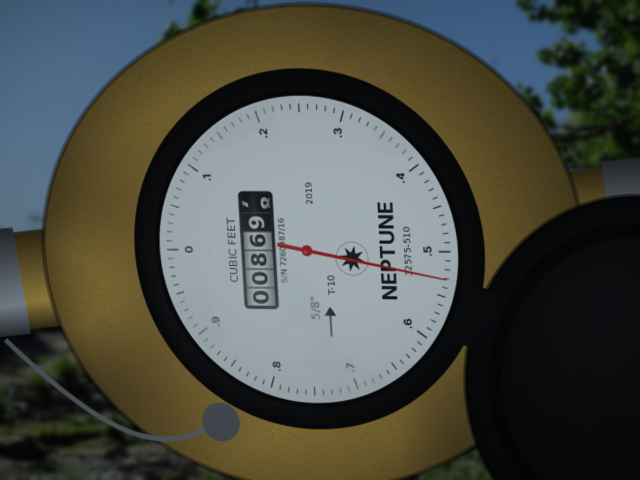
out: value=8697.53 unit=ft³
